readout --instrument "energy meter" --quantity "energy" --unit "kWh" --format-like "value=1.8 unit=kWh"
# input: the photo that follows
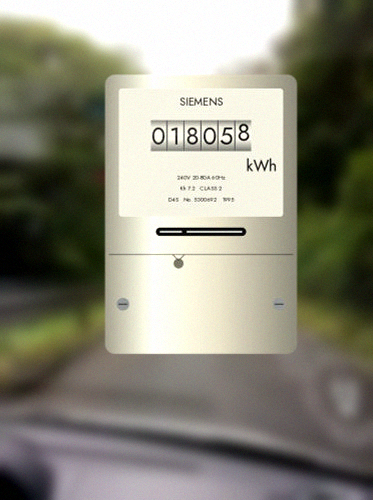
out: value=18058 unit=kWh
